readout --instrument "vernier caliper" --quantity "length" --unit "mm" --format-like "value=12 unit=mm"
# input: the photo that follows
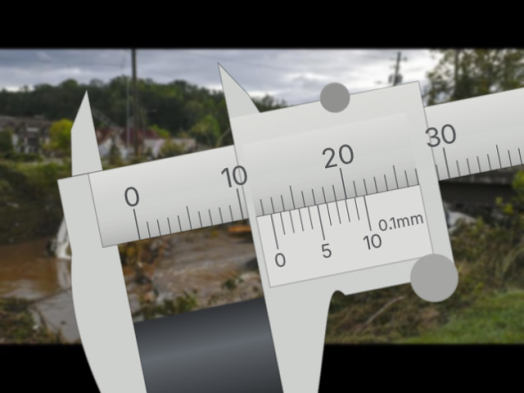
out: value=12.7 unit=mm
